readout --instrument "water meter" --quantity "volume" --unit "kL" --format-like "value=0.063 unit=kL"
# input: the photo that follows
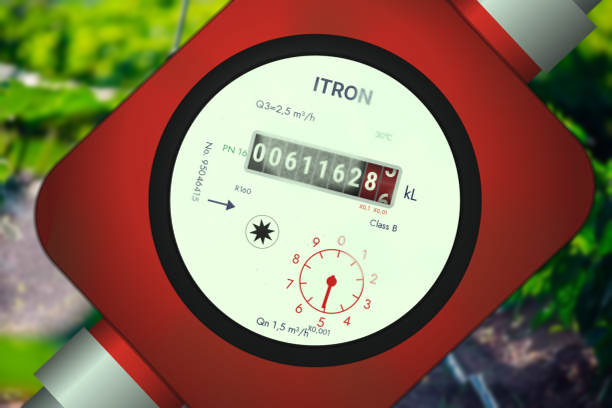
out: value=61162.855 unit=kL
